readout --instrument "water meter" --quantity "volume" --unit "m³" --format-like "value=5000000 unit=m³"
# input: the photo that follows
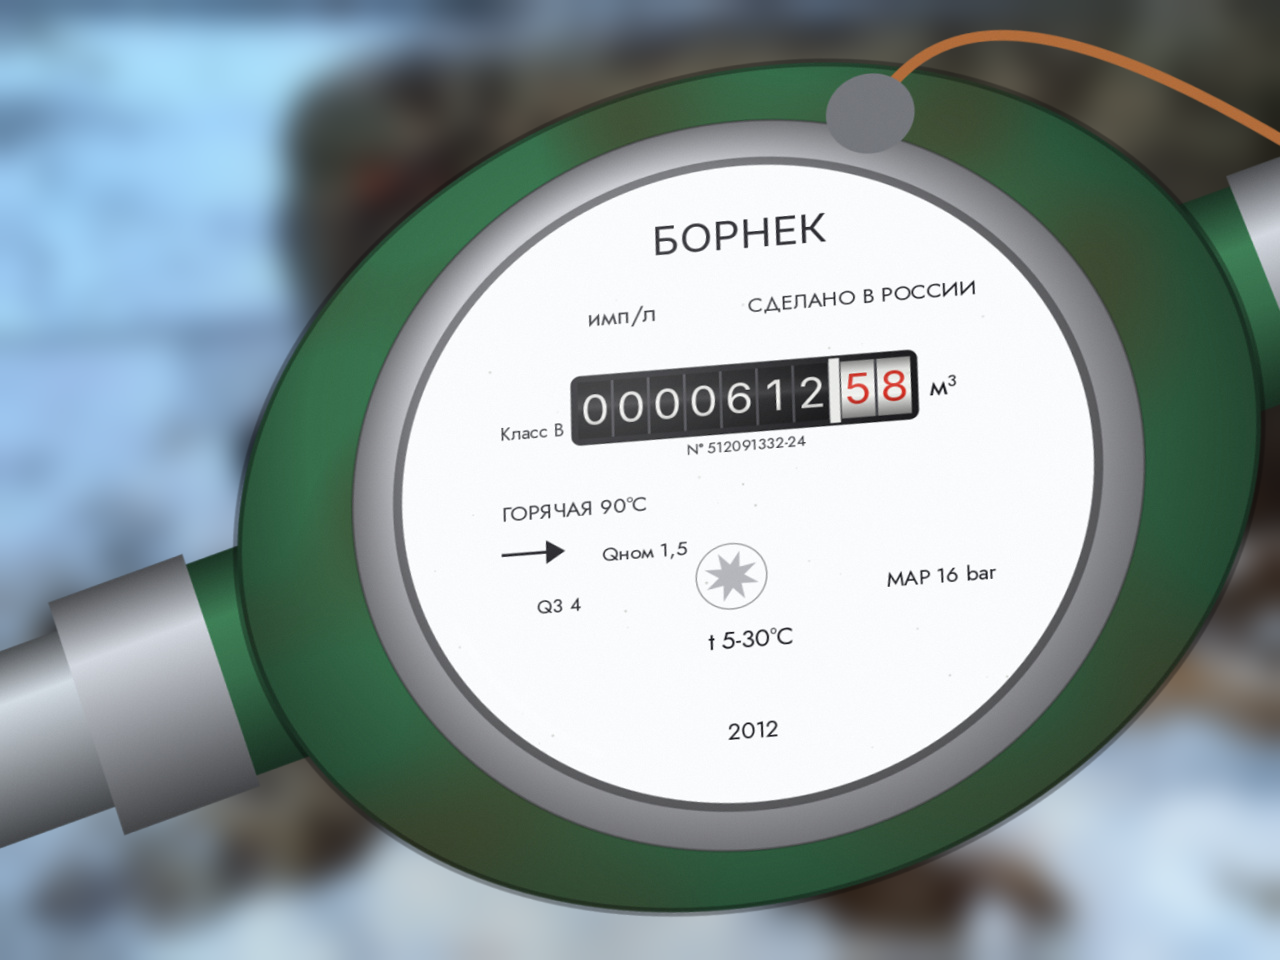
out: value=612.58 unit=m³
